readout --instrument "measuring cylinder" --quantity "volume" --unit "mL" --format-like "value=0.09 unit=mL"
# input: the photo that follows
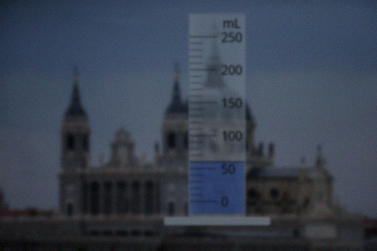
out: value=60 unit=mL
